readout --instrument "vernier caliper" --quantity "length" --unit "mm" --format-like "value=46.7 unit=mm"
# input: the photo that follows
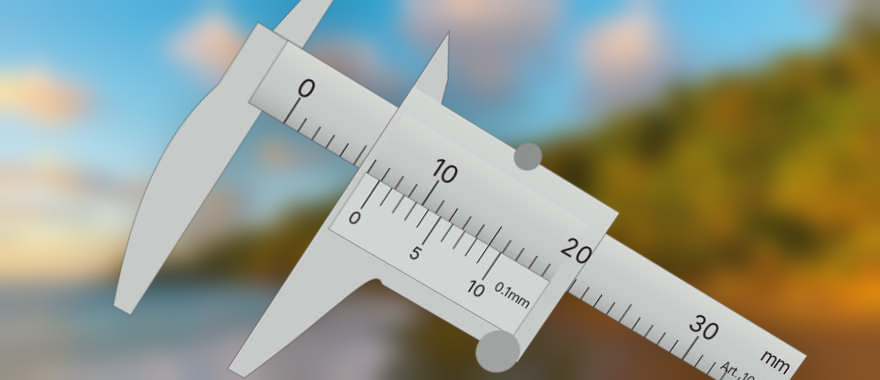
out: value=6.9 unit=mm
